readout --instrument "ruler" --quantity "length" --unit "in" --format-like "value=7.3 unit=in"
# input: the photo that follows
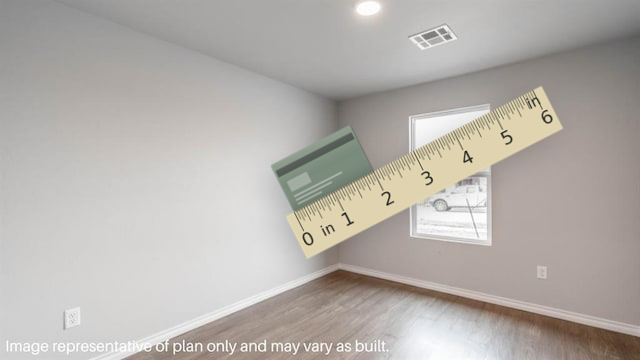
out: value=2 unit=in
